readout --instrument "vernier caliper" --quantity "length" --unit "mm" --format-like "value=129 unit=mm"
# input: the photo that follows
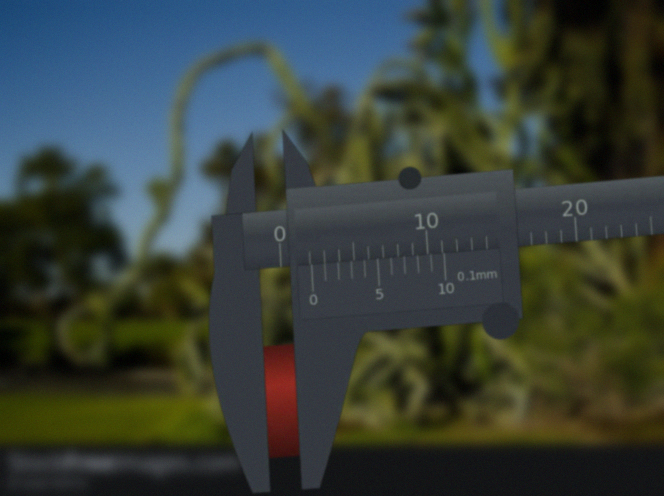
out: value=2.1 unit=mm
